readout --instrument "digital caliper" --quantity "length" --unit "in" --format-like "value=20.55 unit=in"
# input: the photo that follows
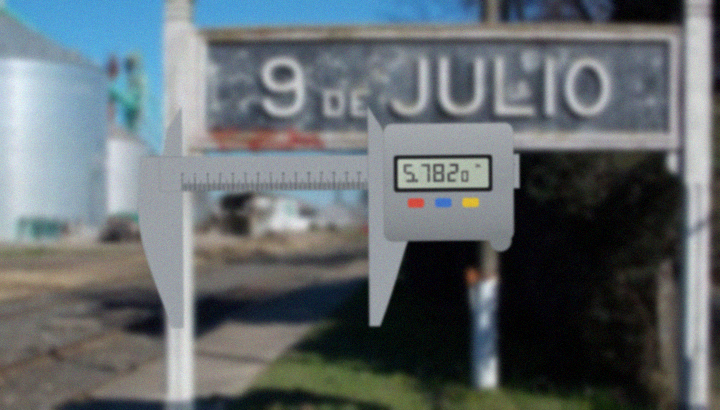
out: value=5.7820 unit=in
